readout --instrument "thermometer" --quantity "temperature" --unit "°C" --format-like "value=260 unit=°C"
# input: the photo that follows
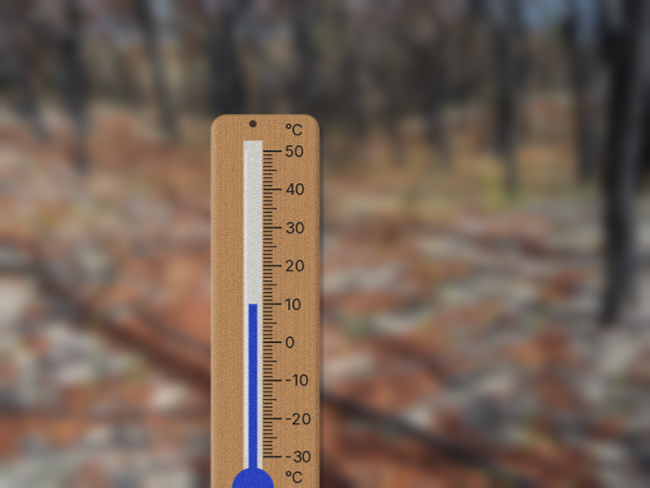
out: value=10 unit=°C
